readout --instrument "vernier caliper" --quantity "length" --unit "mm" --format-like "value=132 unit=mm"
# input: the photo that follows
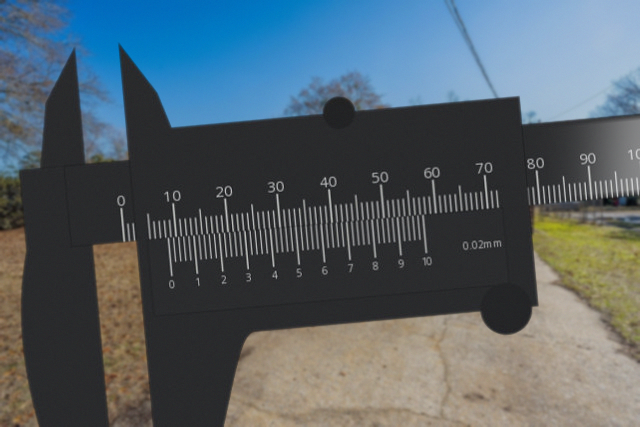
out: value=8.5 unit=mm
